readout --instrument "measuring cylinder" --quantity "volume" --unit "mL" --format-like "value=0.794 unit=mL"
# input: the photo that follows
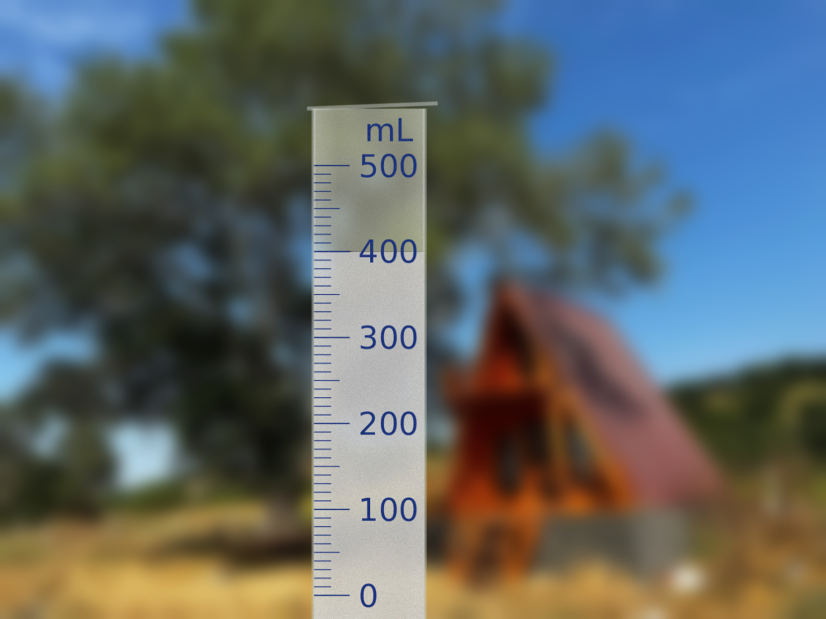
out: value=400 unit=mL
